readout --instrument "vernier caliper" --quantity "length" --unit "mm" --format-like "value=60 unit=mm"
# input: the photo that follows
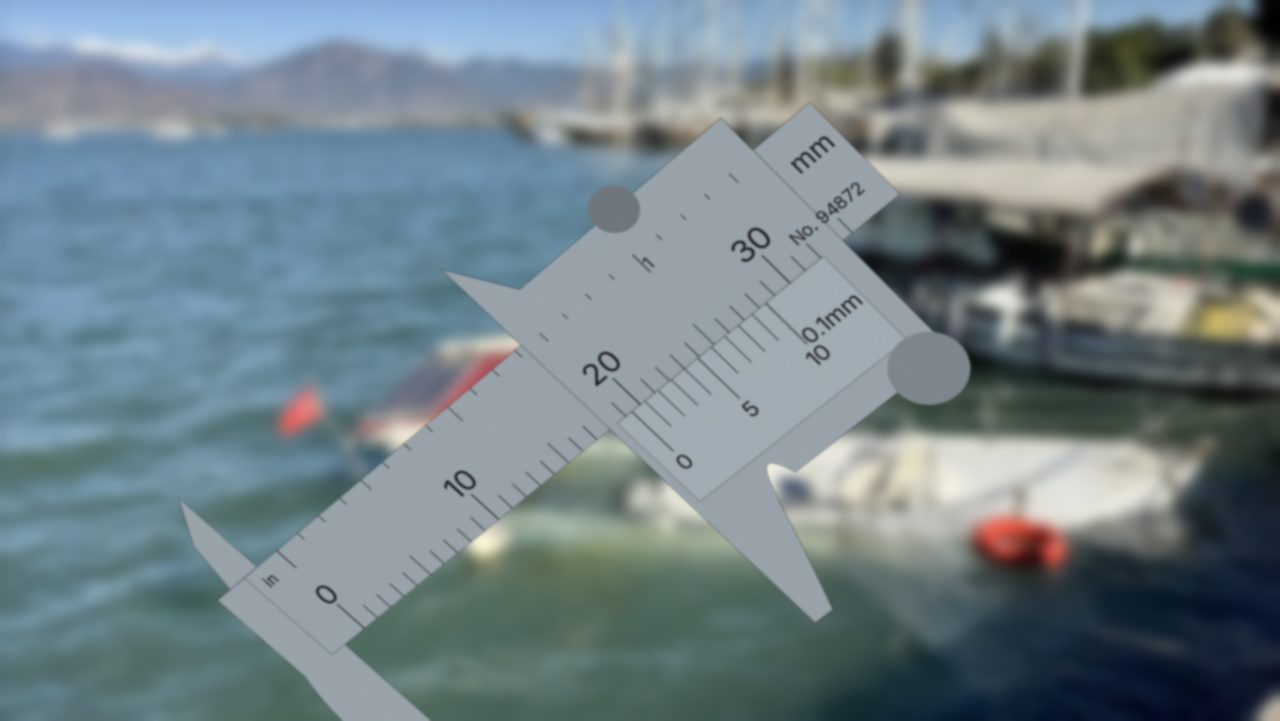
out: value=19.4 unit=mm
